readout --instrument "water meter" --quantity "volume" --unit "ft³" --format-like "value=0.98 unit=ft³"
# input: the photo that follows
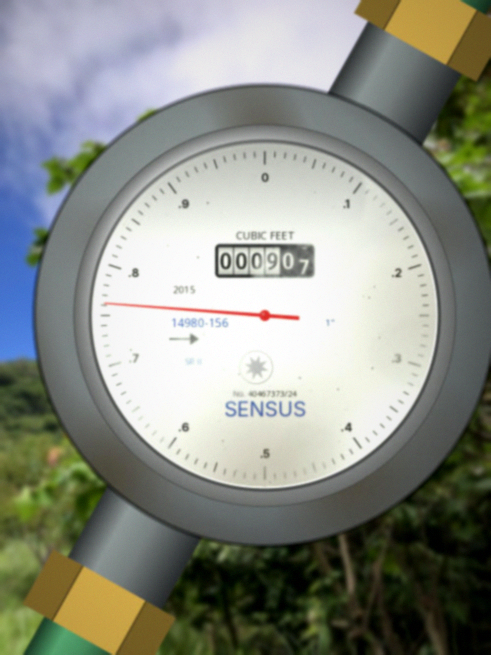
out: value=906.76 unit=ft³
